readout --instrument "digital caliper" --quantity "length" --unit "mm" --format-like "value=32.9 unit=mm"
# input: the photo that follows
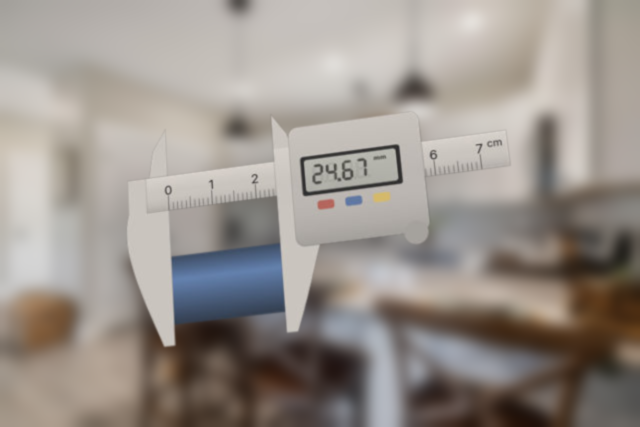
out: value=24.67 unit=mm
